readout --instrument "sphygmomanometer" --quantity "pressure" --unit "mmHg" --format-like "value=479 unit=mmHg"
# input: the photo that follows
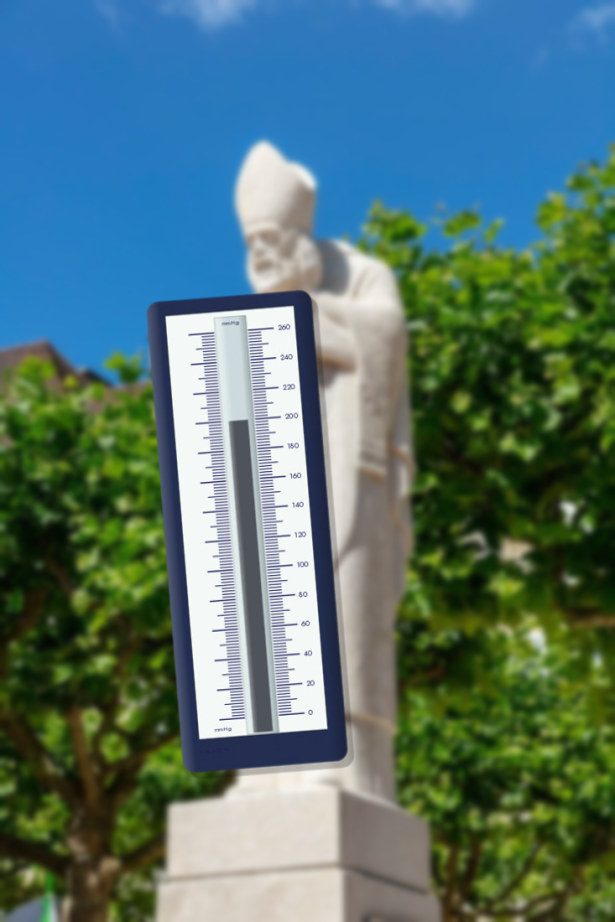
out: value=200 unit=mmHg
